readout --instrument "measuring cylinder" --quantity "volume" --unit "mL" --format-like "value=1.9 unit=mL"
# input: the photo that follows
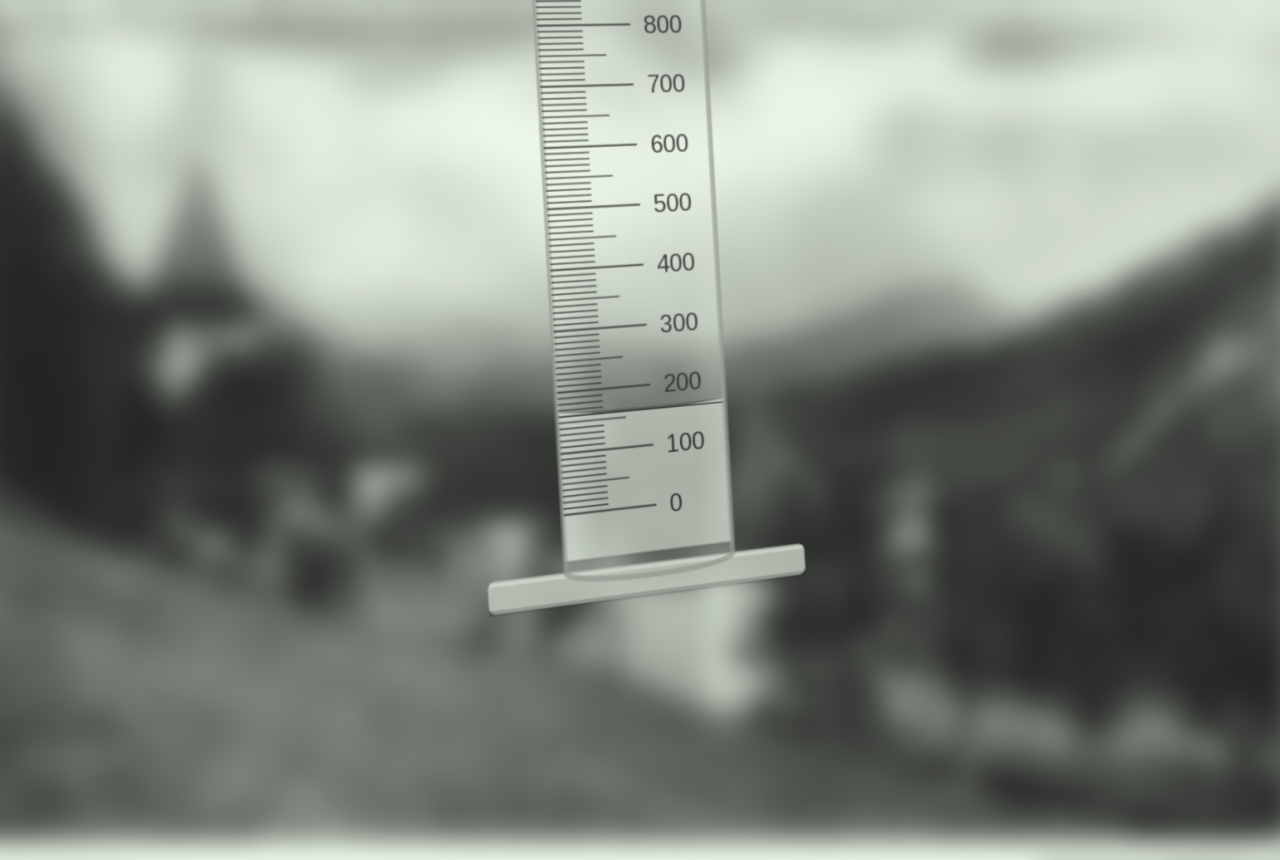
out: value=160 unit=mL
